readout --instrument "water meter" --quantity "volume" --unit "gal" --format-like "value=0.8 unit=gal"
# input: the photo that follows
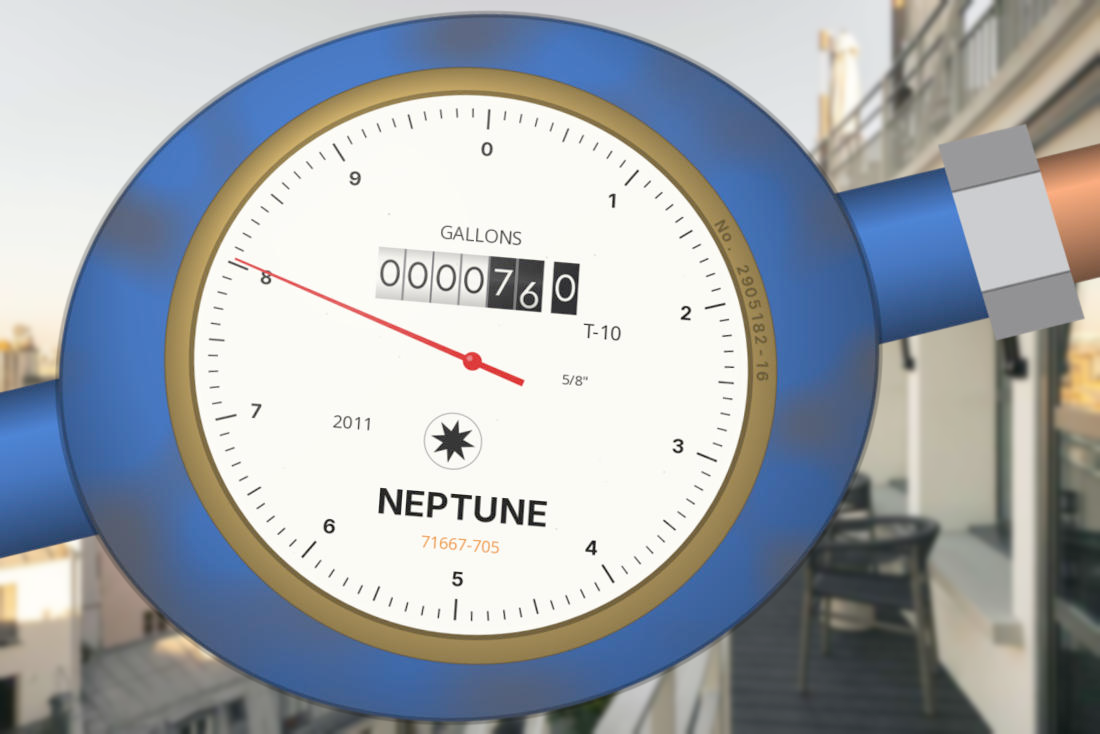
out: value=758.0 unit=gal
